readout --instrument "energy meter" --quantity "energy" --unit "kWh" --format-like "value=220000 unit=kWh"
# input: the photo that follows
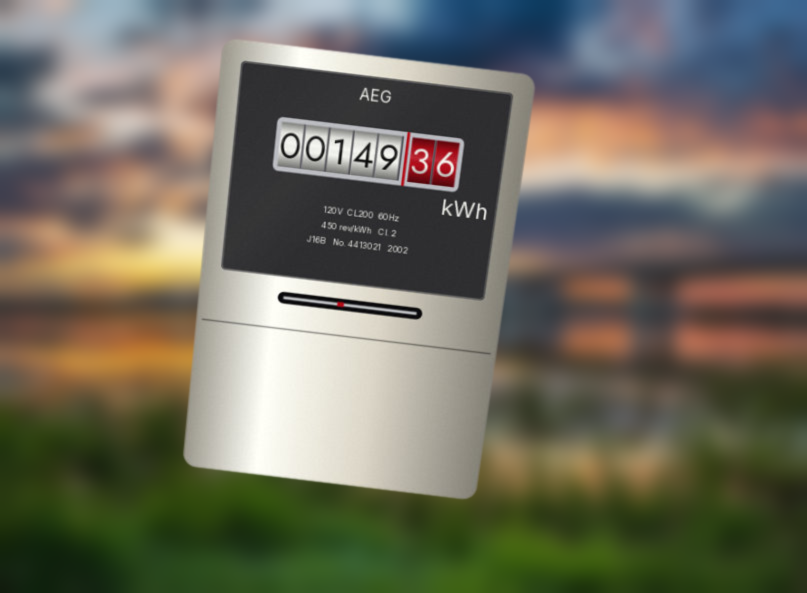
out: value=149.36 unit=kWh
